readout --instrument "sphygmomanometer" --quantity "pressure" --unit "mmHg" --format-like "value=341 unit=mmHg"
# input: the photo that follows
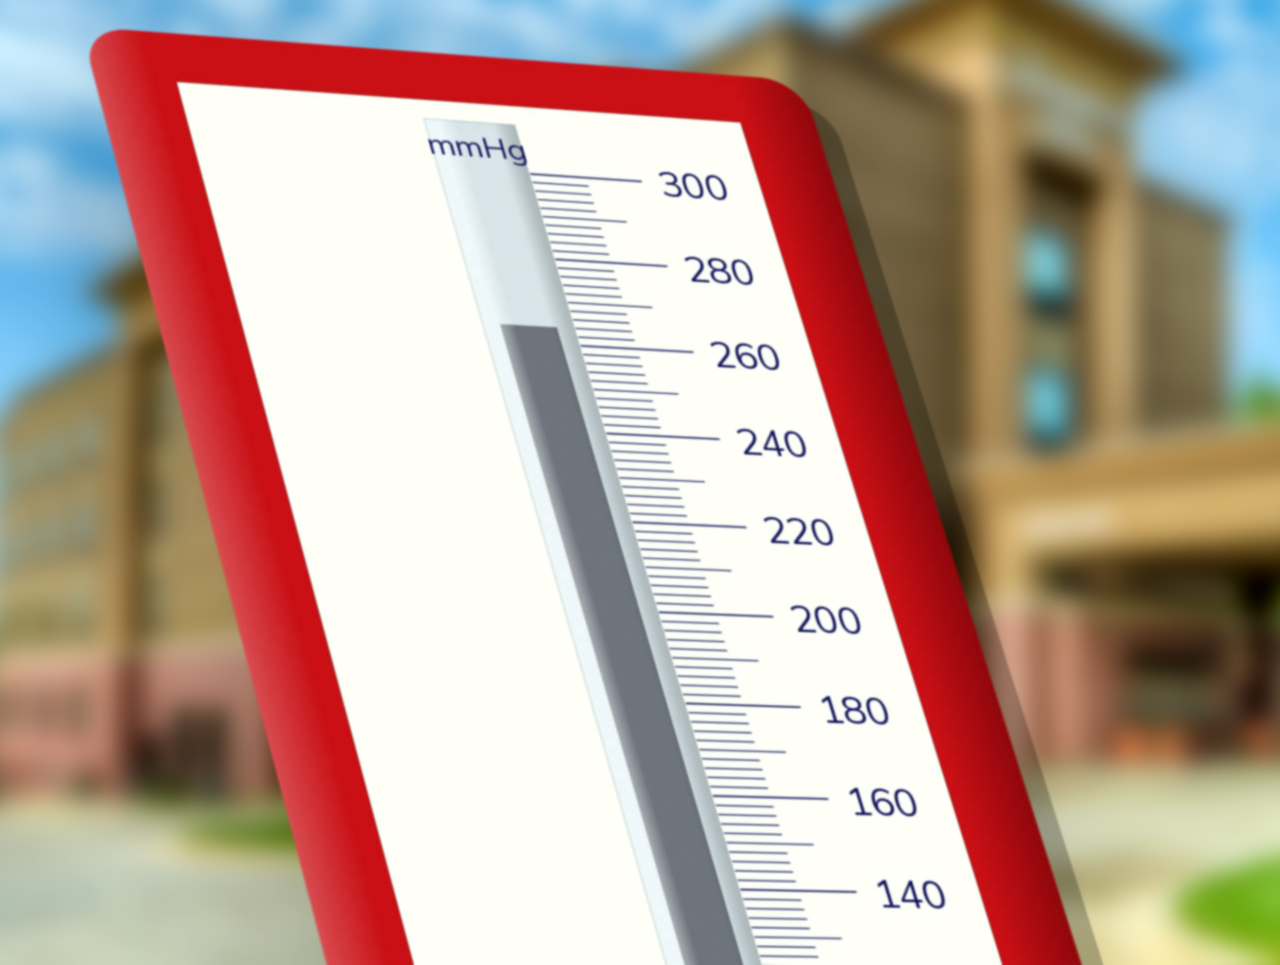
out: value=264 unit=mmHg
